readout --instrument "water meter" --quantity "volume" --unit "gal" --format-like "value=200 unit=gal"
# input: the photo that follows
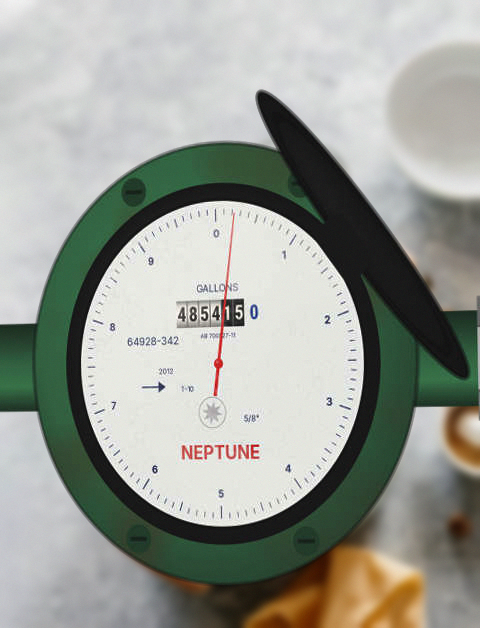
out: value=4854150.2 unit=gal
